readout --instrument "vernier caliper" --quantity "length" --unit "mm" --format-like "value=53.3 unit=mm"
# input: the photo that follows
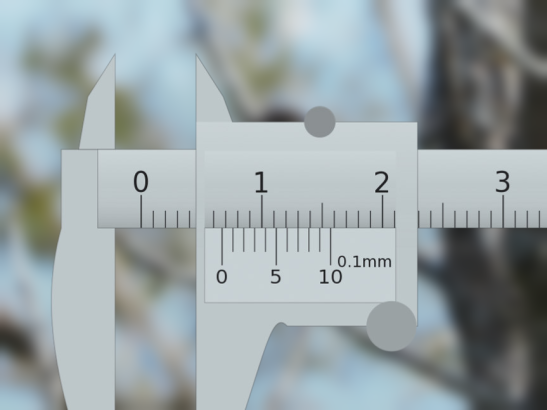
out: value=6.7 unit=mm
